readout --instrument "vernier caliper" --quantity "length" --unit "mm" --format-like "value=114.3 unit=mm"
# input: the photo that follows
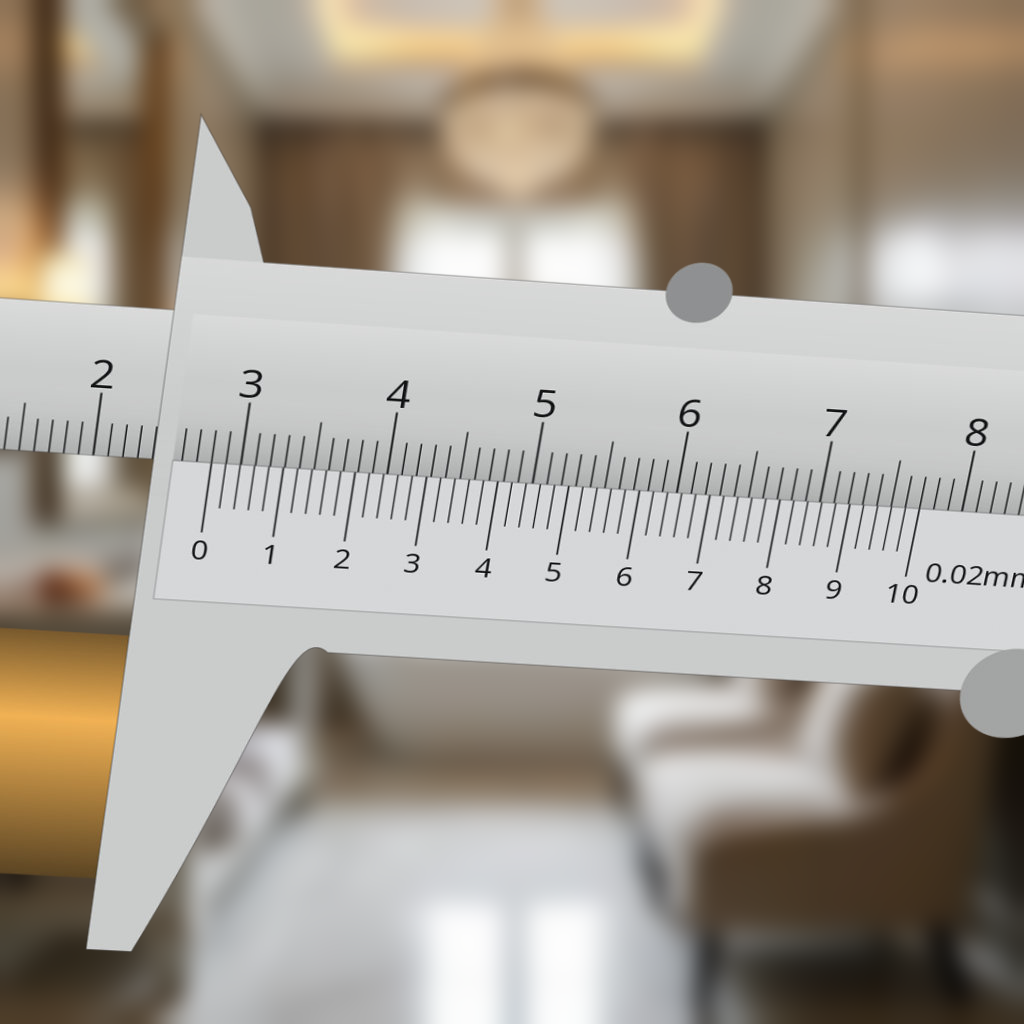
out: value=28.0 unit=mm
